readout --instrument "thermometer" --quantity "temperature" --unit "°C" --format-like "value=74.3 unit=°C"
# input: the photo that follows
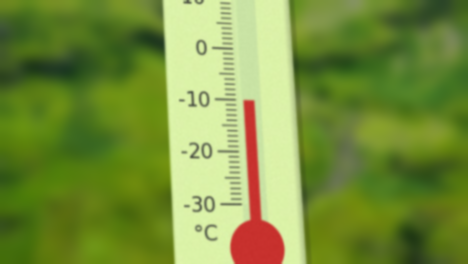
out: value=-10 unit=°C
